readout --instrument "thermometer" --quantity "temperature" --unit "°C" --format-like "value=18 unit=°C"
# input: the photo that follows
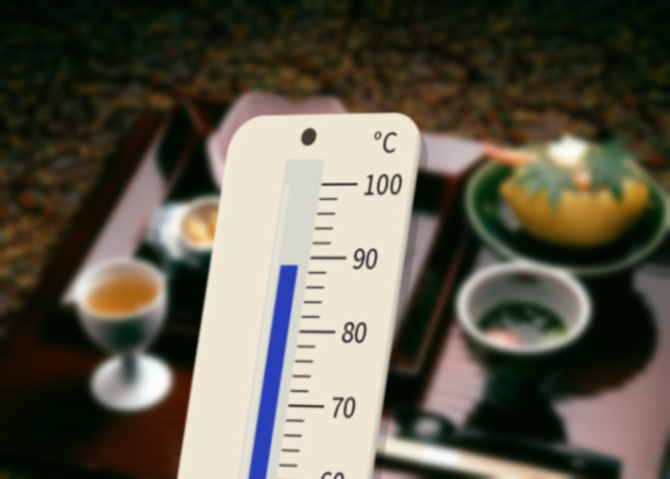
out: value=89 unit=°C
